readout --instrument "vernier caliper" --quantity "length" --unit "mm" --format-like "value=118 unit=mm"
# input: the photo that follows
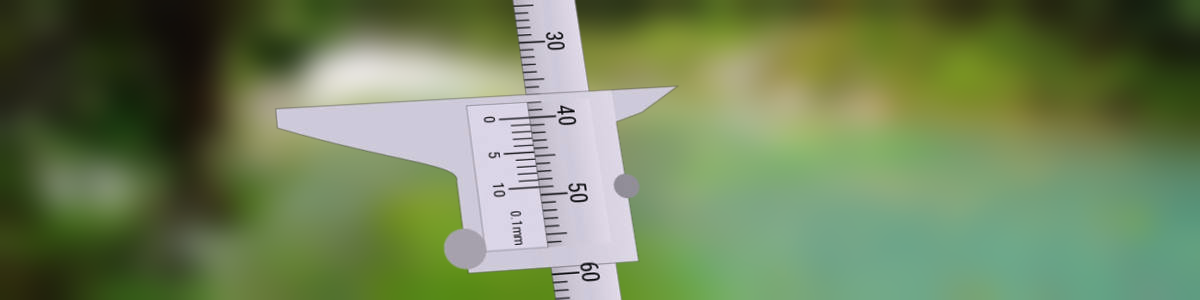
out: value=40.0 unit=mm
